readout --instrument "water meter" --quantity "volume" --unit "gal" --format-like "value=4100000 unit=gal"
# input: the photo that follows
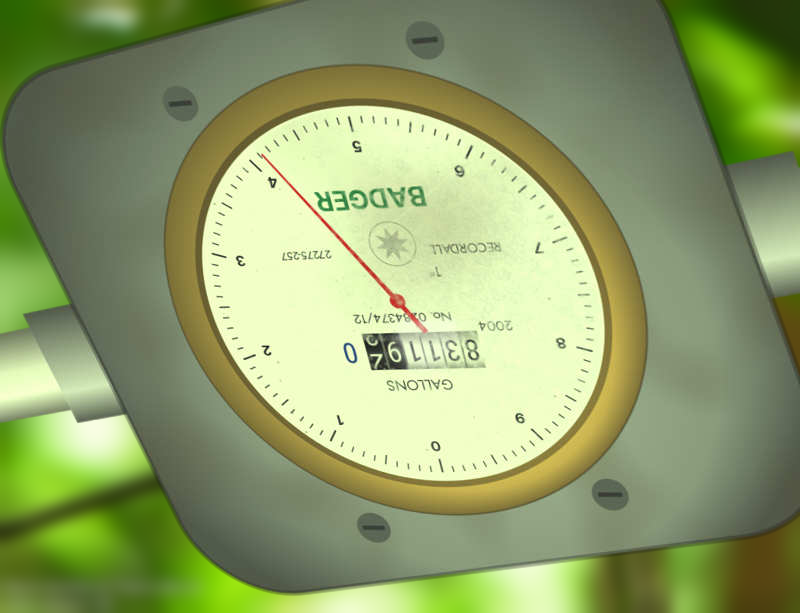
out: value=8311924.1 unit=gal
